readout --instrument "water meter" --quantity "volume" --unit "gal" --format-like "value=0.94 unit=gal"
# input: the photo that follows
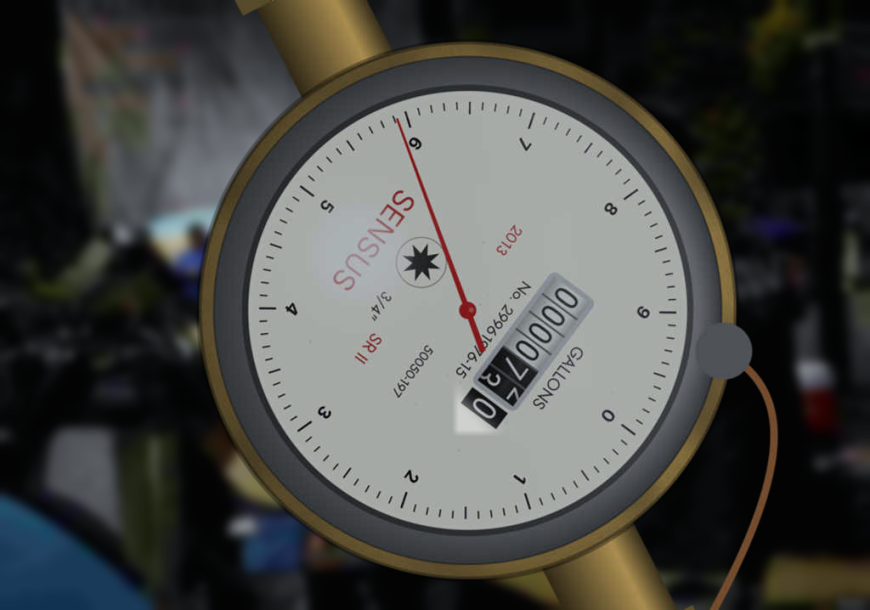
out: value=725.9 unit=gal
